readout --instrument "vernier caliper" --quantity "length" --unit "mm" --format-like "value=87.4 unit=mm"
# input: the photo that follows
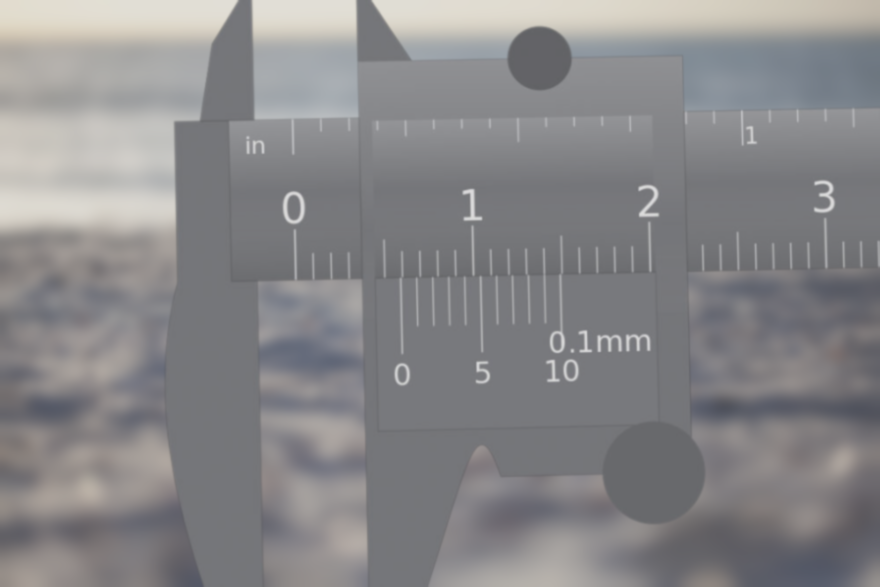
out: value=5.9 unit=mm
